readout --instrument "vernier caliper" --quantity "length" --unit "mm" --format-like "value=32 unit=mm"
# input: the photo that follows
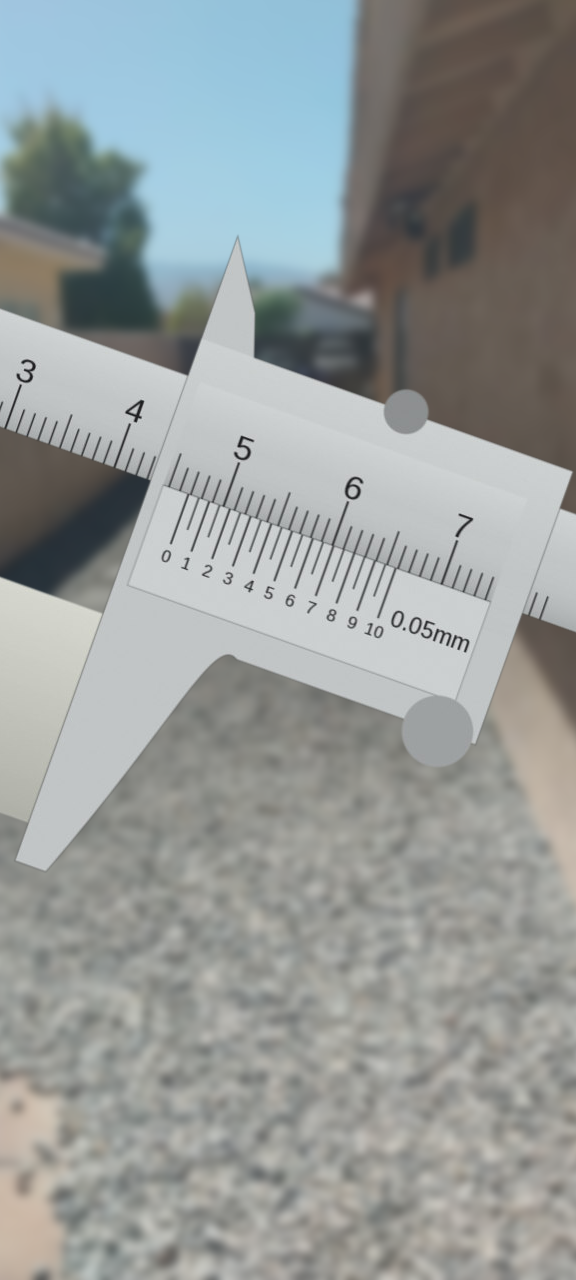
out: value=46.8 unit=mm
